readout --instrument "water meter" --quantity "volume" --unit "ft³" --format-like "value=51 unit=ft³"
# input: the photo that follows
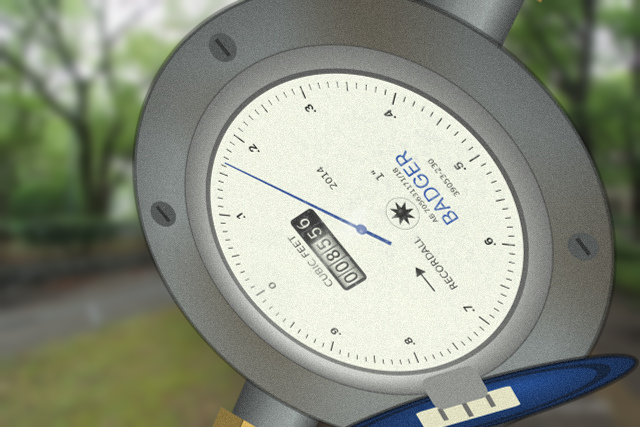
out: value=8556.16 unit=ft³
